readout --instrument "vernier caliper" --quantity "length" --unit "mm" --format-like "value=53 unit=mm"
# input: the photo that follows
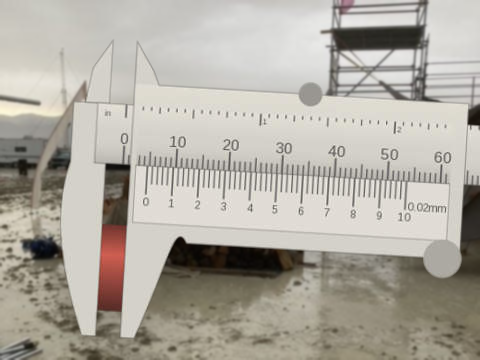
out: value=4.6 unit=mm
